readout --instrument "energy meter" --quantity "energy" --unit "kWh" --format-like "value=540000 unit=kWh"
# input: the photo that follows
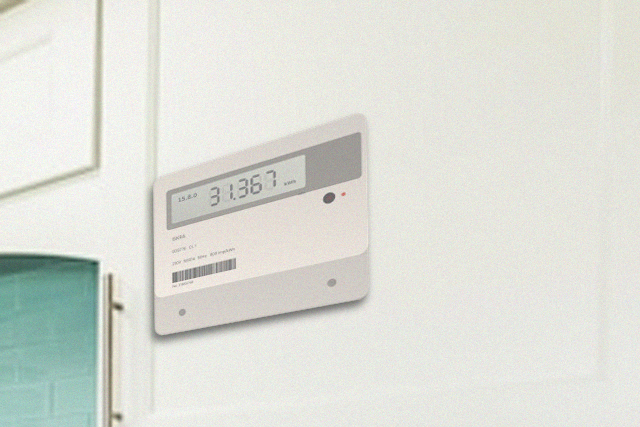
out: value=31.367 unit=kWh
